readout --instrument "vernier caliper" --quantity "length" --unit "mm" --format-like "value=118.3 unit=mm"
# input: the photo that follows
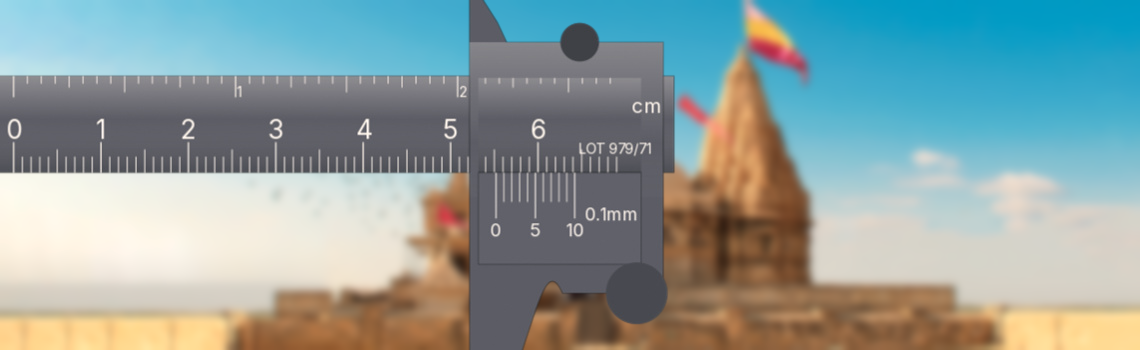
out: value=55.2 unit=mm
